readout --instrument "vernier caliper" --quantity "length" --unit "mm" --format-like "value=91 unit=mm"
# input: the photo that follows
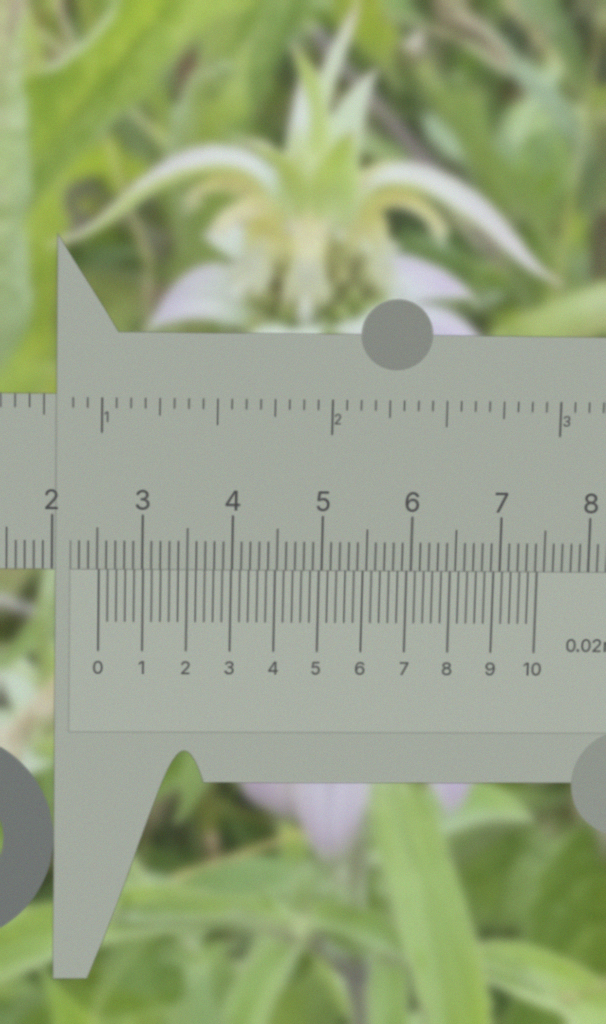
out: value=25.2 unit=mm
